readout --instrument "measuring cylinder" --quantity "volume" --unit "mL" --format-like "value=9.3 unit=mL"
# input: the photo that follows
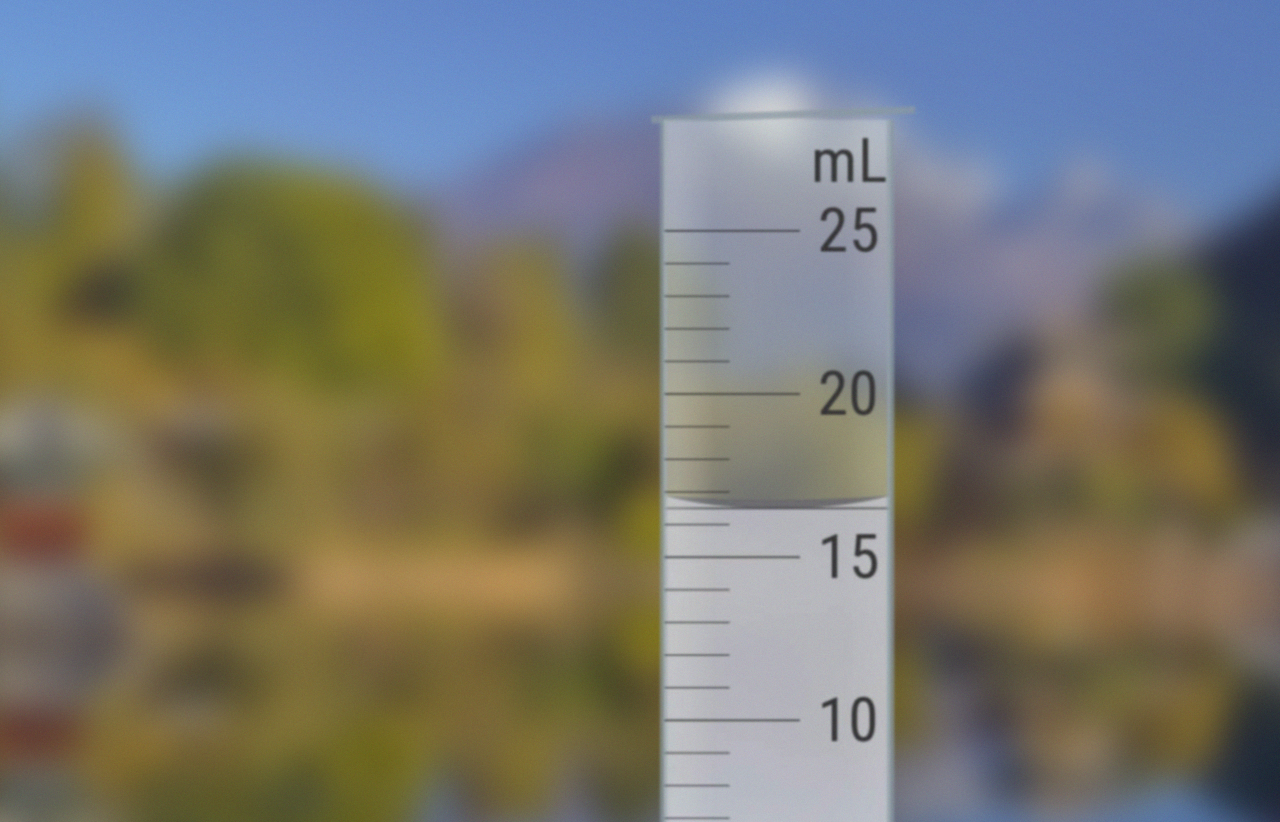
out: value=16.5 unit=mL
